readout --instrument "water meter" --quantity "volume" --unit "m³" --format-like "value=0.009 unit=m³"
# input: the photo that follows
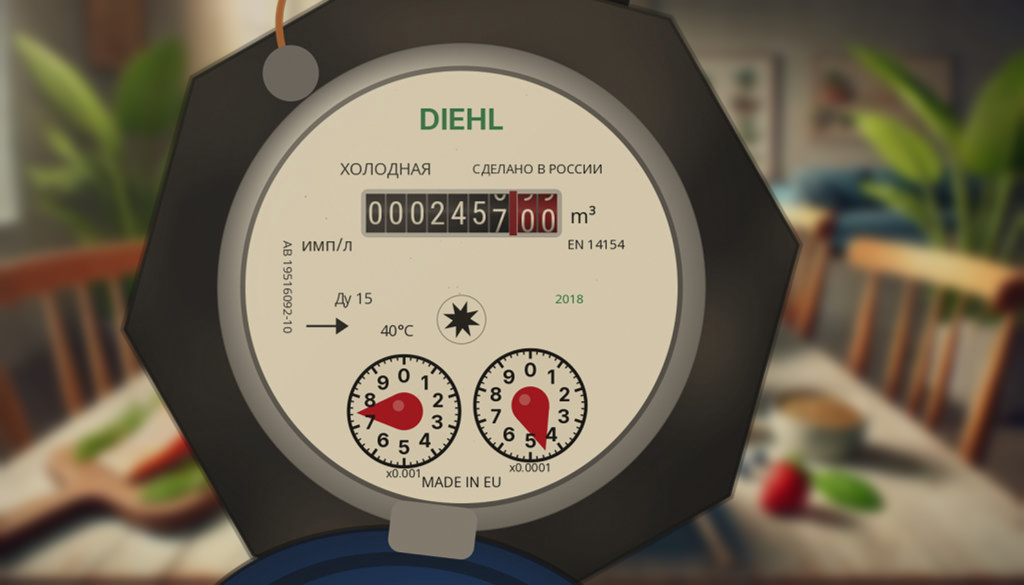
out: value=2456.9974 unit=m³
